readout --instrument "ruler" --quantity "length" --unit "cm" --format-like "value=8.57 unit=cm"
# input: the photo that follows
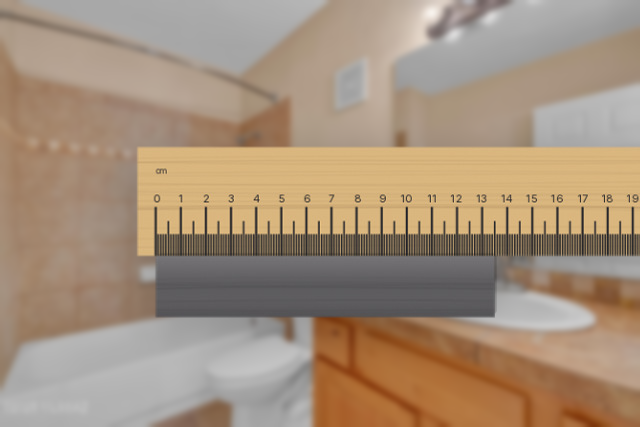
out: value=13.5 unit=cm
